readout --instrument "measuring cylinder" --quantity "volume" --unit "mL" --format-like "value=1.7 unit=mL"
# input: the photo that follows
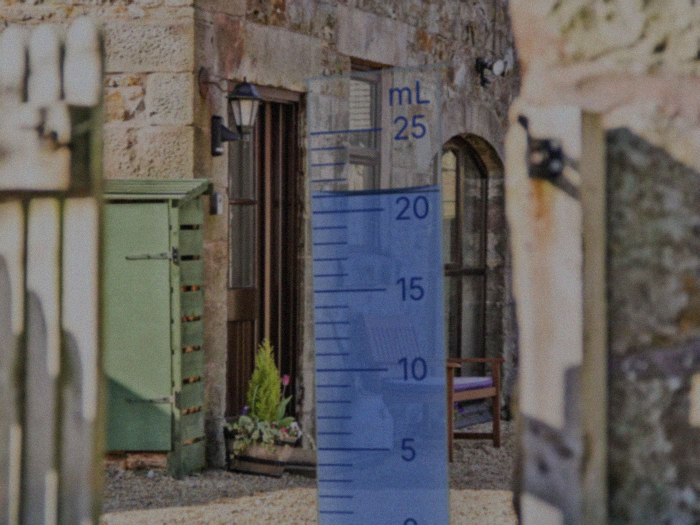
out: value=21 unit=mL
